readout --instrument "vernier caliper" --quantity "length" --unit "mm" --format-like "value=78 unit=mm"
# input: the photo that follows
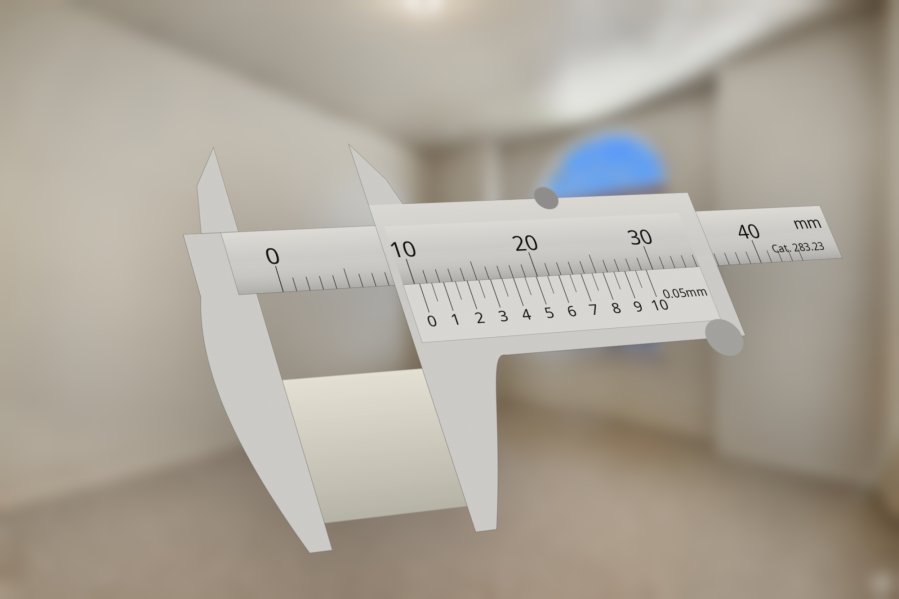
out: value=10.4 unit=mm
